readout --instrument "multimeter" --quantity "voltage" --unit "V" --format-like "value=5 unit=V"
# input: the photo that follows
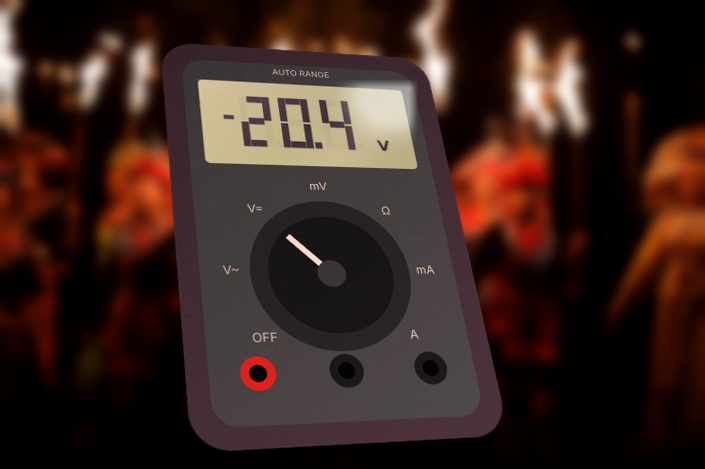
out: value=-20.4 unit=V
